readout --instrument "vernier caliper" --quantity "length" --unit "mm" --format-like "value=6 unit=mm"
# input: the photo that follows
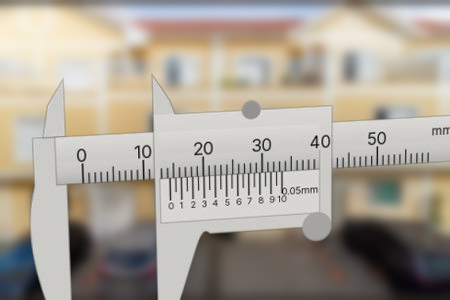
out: value=14.4 unit=mm
